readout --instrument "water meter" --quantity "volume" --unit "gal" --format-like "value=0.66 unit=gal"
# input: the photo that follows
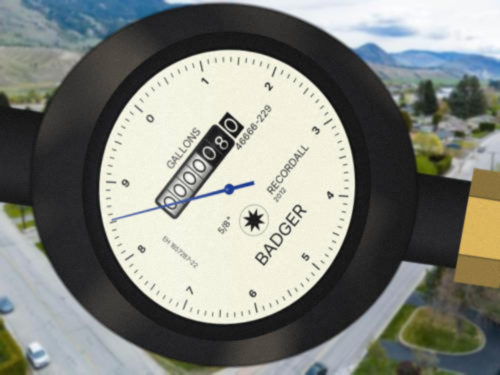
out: value=78.5 unit=gal
